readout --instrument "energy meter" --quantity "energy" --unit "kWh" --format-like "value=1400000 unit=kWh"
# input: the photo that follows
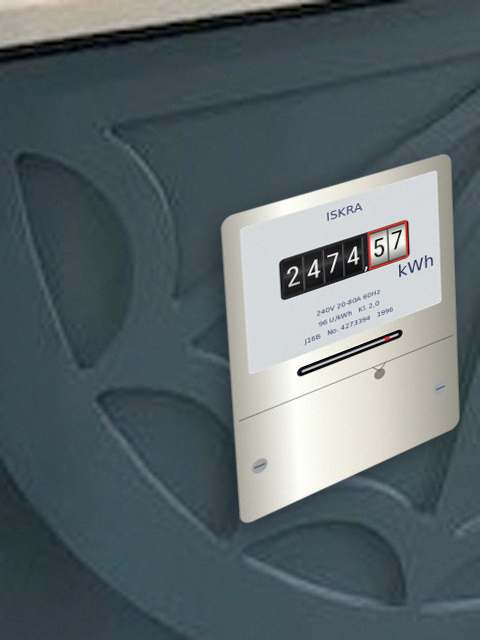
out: value=2474.57 unit=kWh
